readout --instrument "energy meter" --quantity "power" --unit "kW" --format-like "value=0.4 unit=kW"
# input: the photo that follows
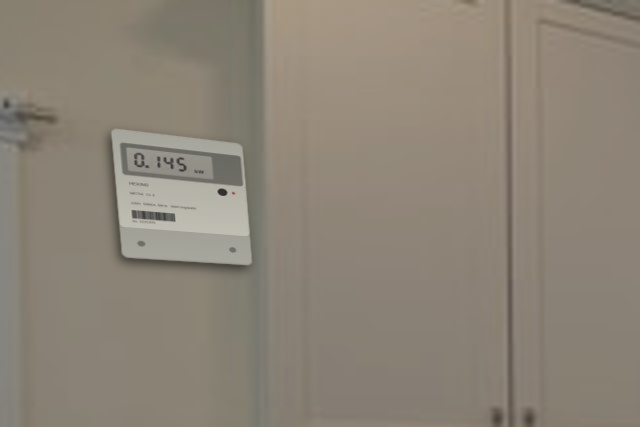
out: value=0.145 unit=kW
